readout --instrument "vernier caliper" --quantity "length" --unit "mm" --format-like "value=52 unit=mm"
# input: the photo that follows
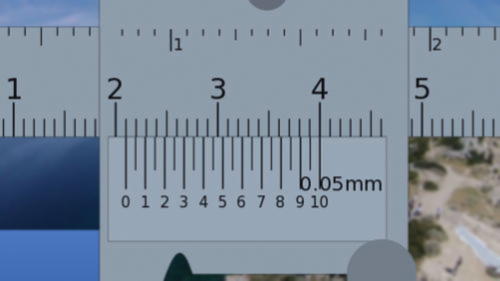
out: value=21.0 unit=mm
